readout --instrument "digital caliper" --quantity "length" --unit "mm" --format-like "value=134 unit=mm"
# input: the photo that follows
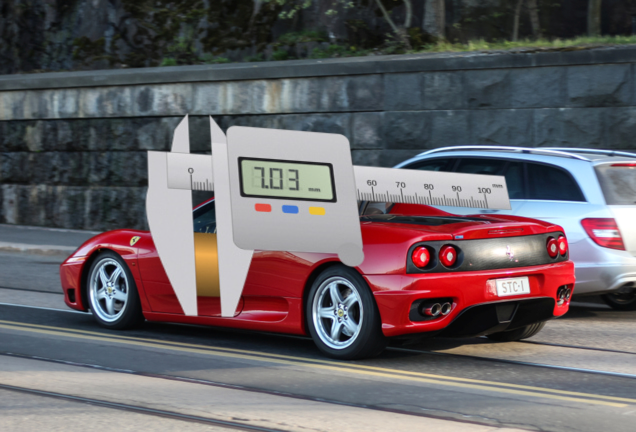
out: value=7.03 unit=mm
